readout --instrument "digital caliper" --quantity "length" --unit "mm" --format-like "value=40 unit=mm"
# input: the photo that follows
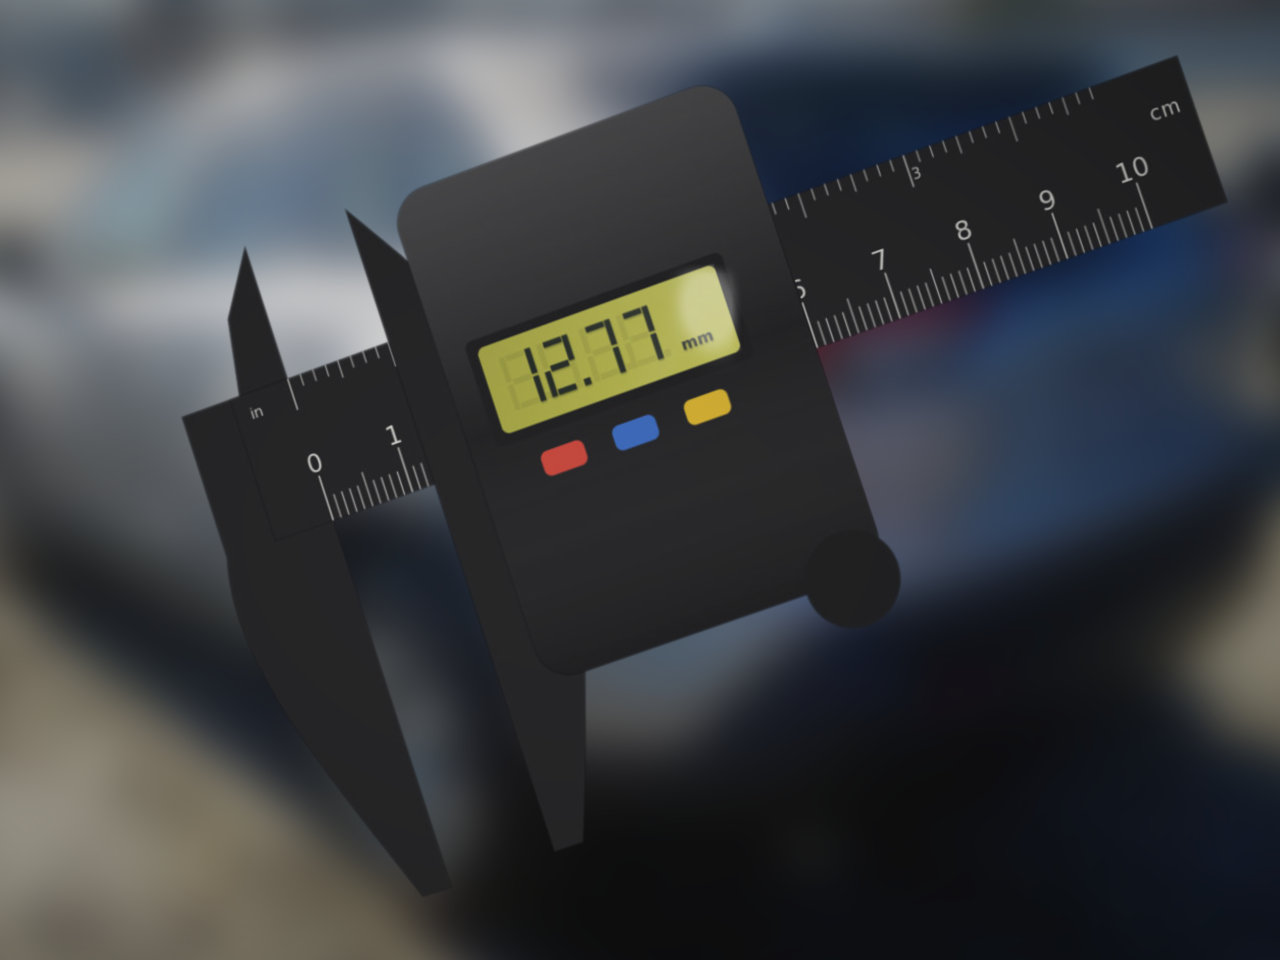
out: value=12.77 unit=mm
